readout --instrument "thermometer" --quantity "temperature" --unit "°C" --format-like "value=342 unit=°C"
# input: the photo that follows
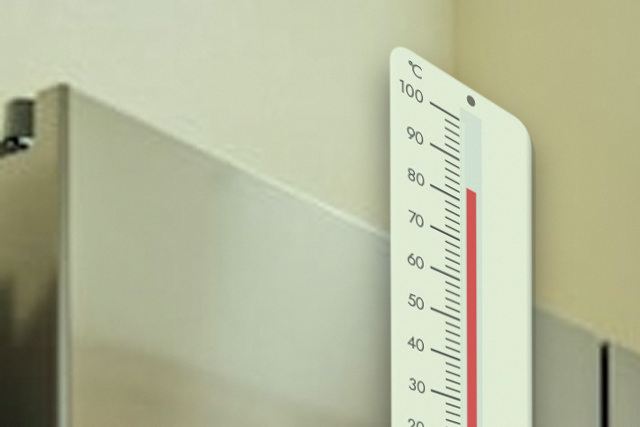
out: value=84 unit=°C
